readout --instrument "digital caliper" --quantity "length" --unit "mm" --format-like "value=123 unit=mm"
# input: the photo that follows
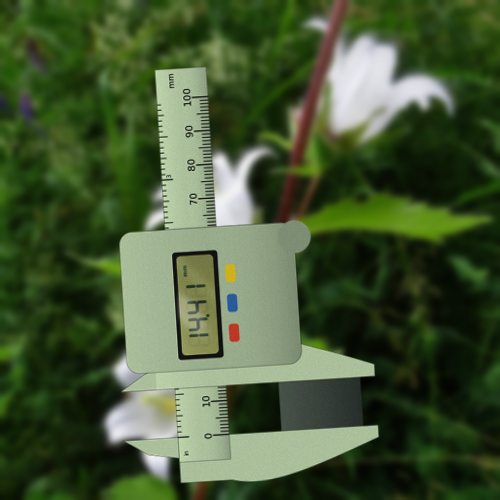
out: value=14.41 unit=mm
